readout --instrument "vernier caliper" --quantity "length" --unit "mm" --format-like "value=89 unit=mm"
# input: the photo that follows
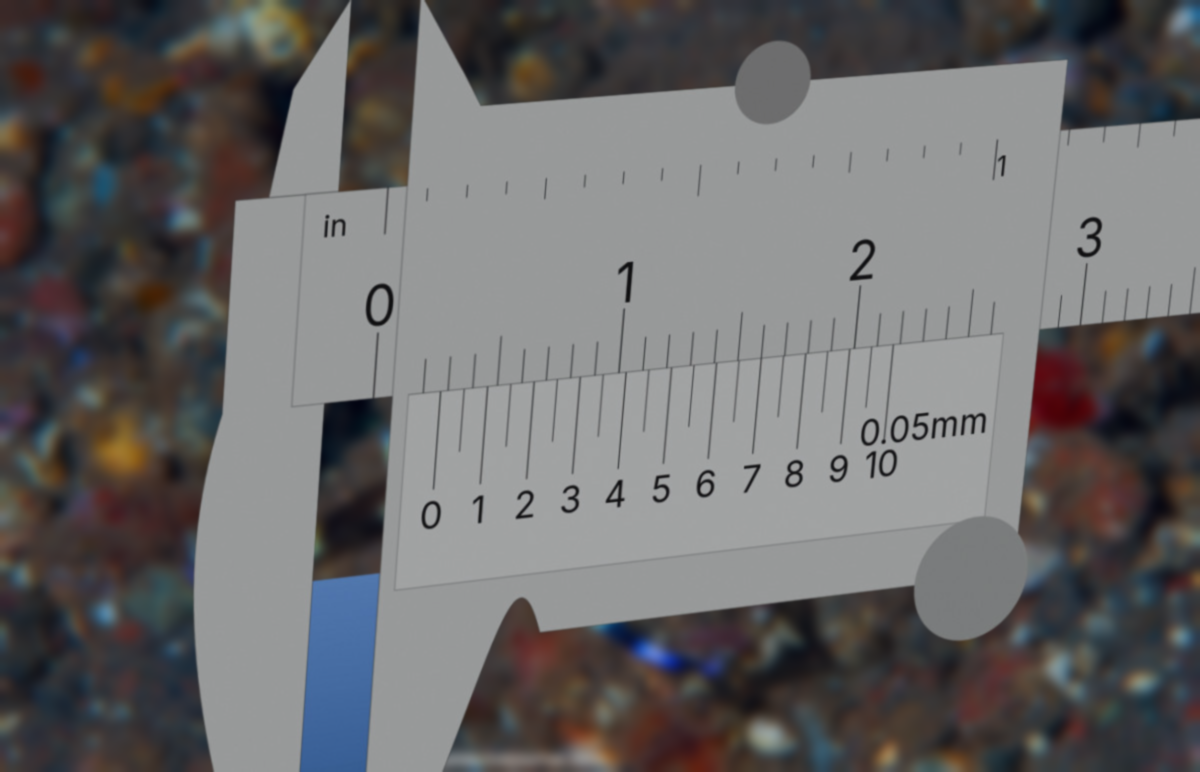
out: value=2.7 unit=mm
